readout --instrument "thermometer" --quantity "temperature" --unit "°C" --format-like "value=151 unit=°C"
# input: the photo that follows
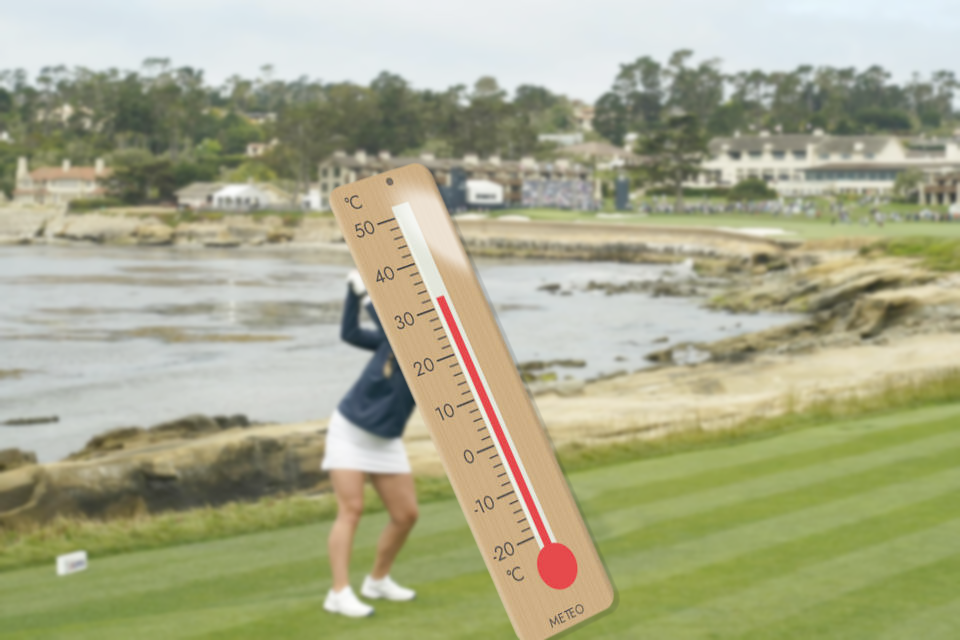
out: value=32 unit=°C
